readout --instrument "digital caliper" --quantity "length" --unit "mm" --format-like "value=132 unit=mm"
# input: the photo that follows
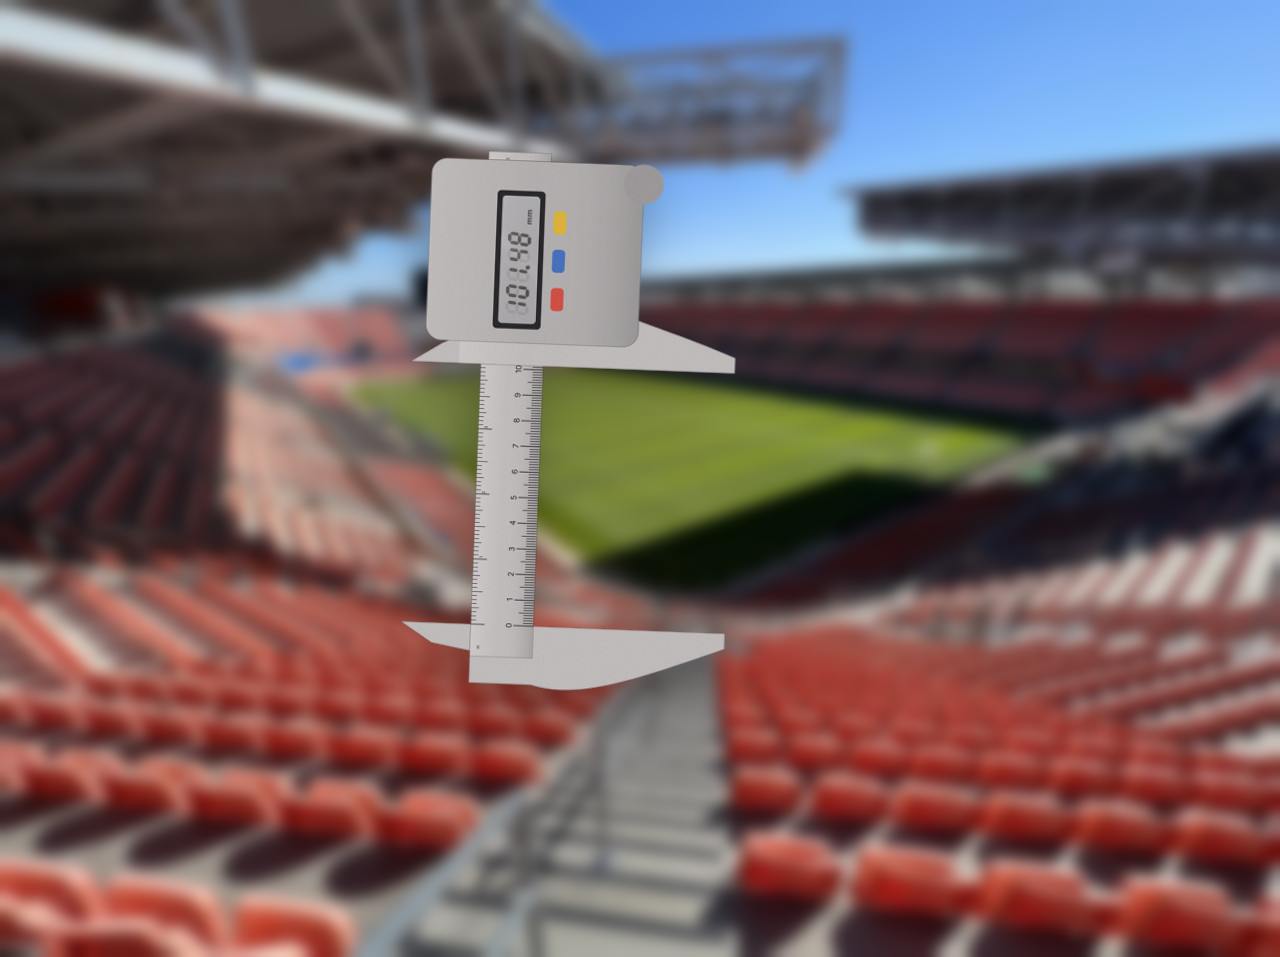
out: value=101.48 unit=mm
